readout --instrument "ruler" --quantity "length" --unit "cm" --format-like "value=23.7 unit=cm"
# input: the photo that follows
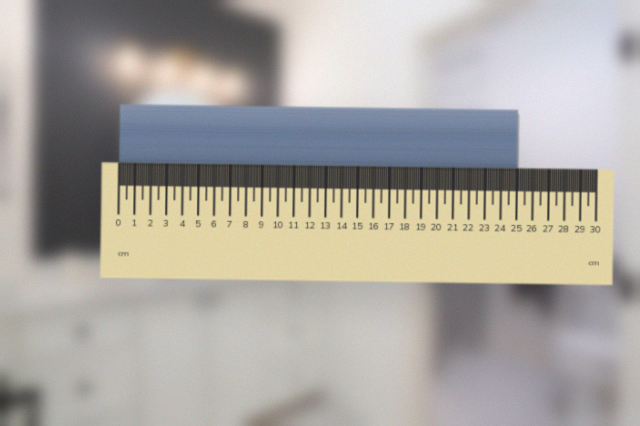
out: value=25 unit=cm
